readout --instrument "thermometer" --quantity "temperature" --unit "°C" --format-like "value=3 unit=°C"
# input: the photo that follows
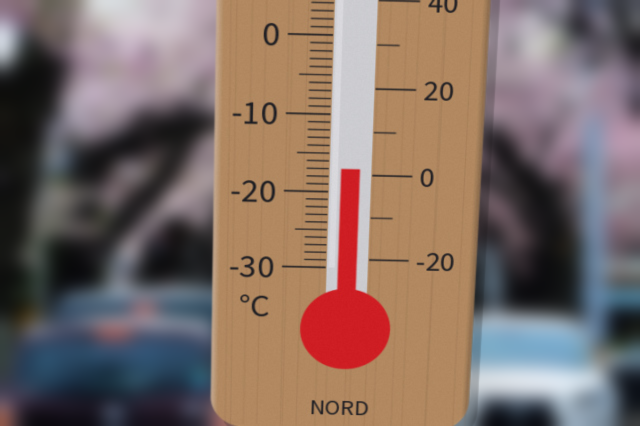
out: value=-17 unit=°C
